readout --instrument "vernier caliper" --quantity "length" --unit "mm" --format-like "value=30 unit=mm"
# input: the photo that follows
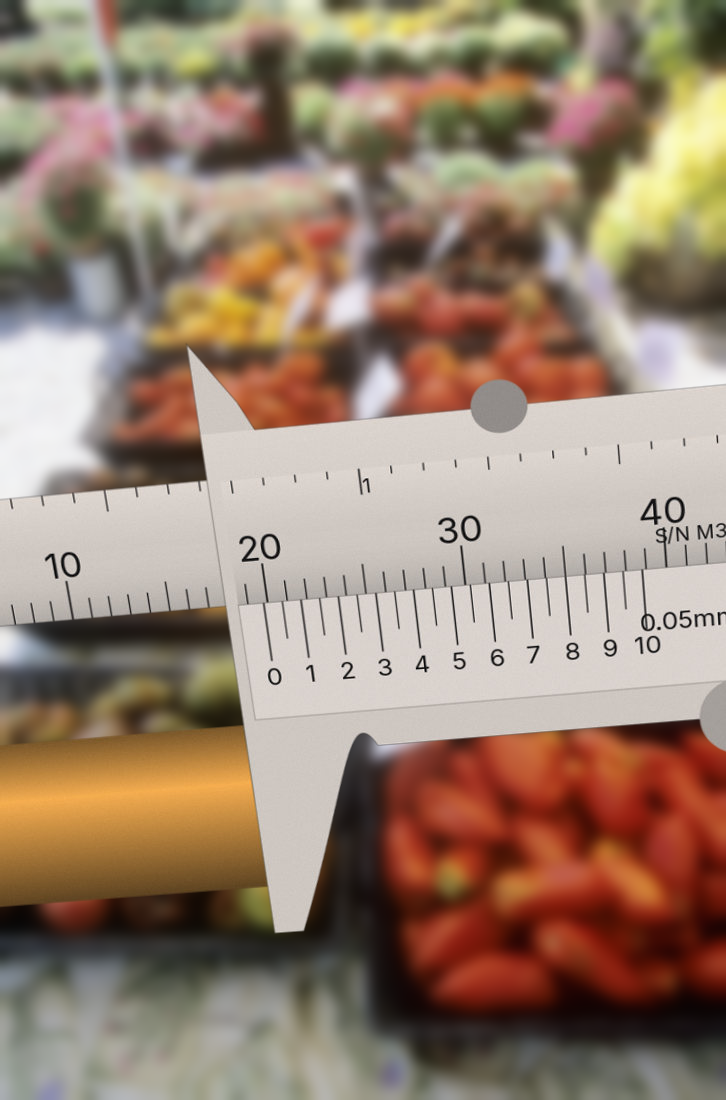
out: value=19.8 unit=mm
